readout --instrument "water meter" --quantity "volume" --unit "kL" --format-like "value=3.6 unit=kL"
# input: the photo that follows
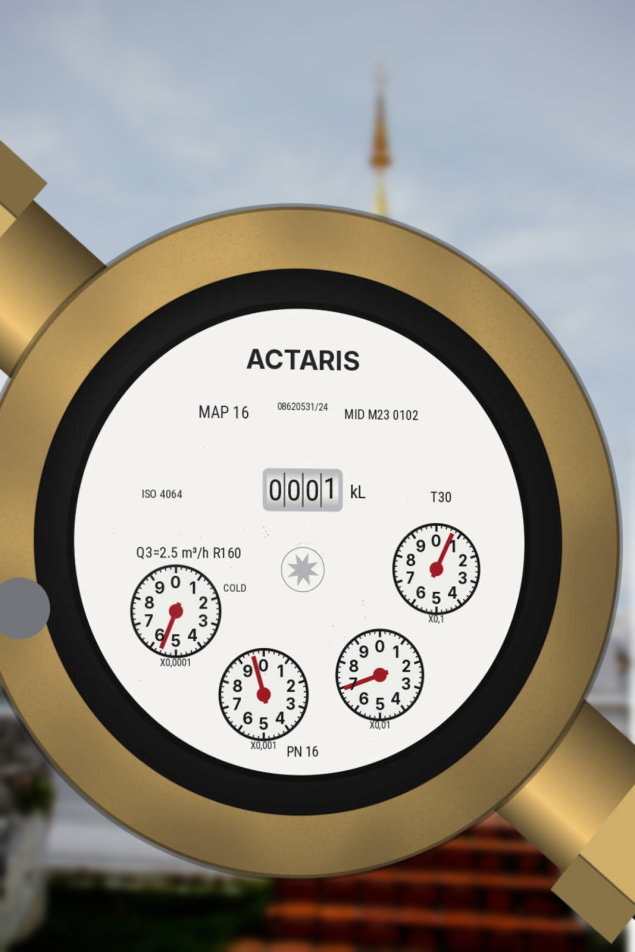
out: value=1.0695 unit=kL
